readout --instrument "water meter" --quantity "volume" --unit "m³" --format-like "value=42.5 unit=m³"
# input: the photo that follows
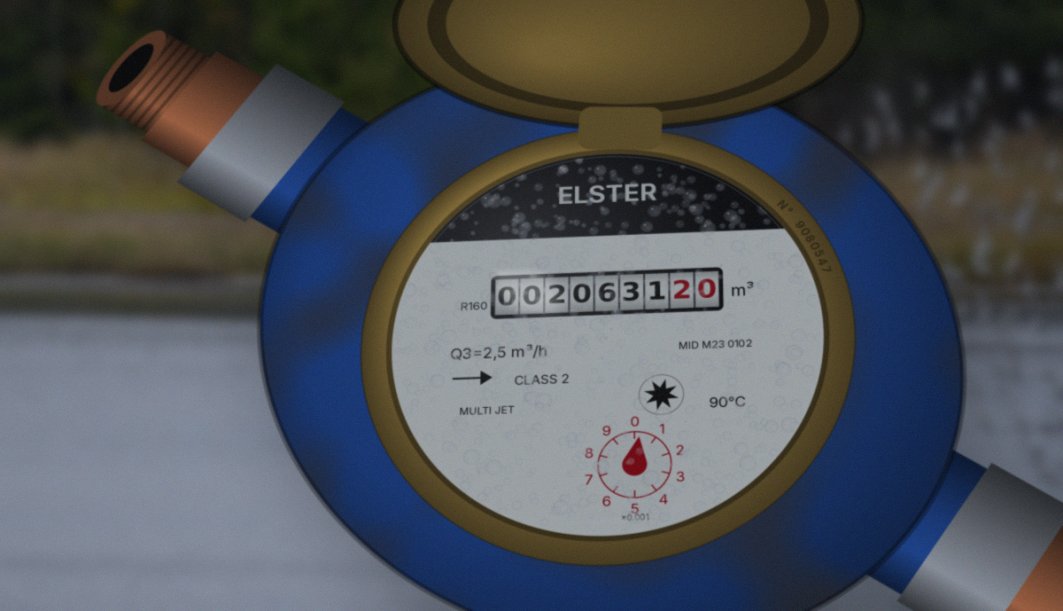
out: value=20631.200 unit=m³
